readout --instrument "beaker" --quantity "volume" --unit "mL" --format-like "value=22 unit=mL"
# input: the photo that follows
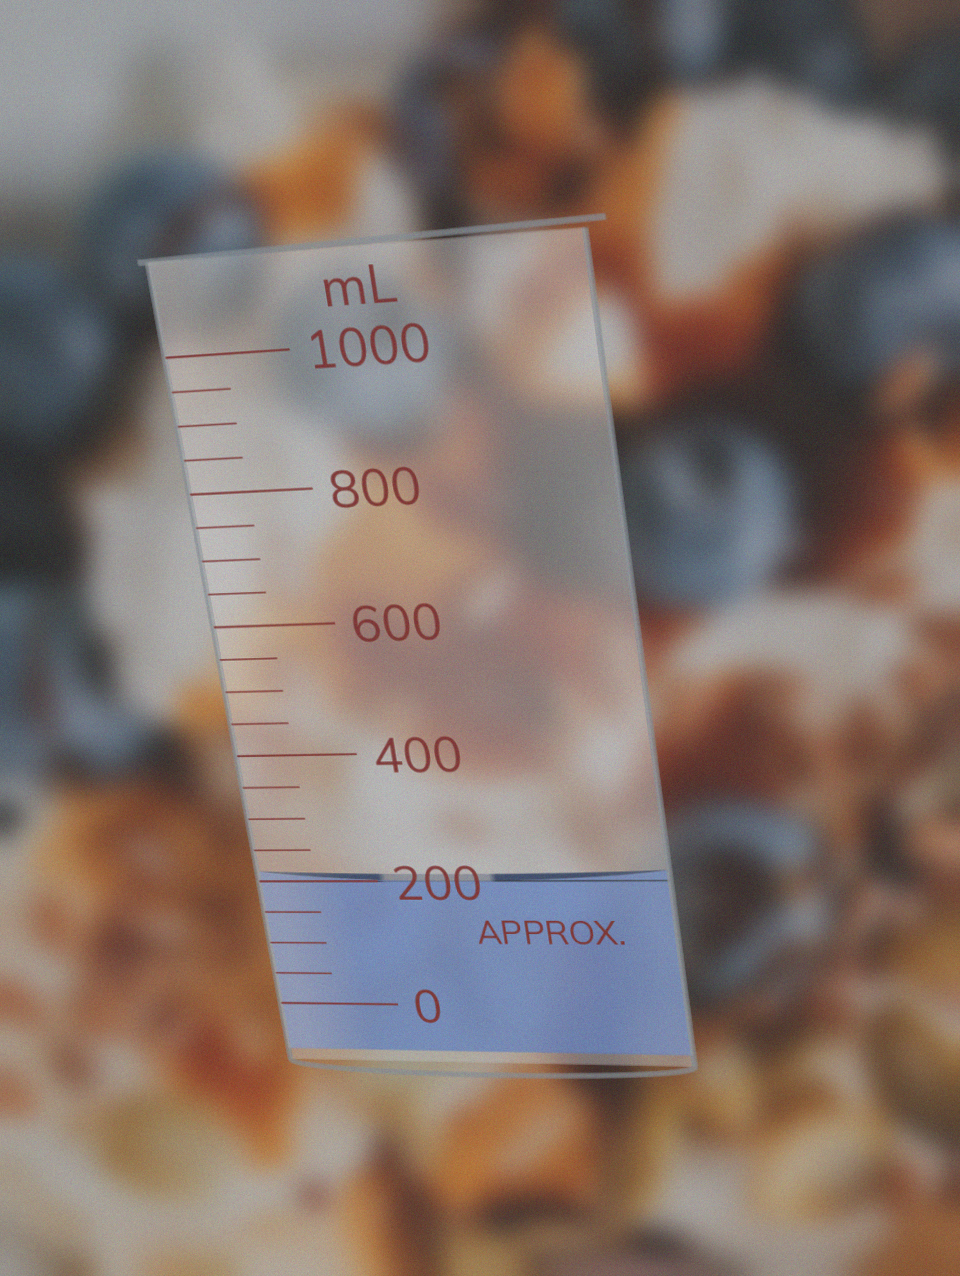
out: value=200 unit=mL
